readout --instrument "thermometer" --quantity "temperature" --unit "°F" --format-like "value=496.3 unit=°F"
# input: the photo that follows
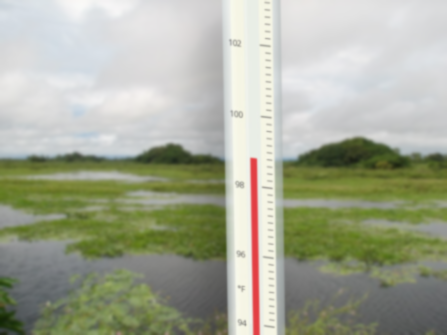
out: value=98.8 unit=°F
